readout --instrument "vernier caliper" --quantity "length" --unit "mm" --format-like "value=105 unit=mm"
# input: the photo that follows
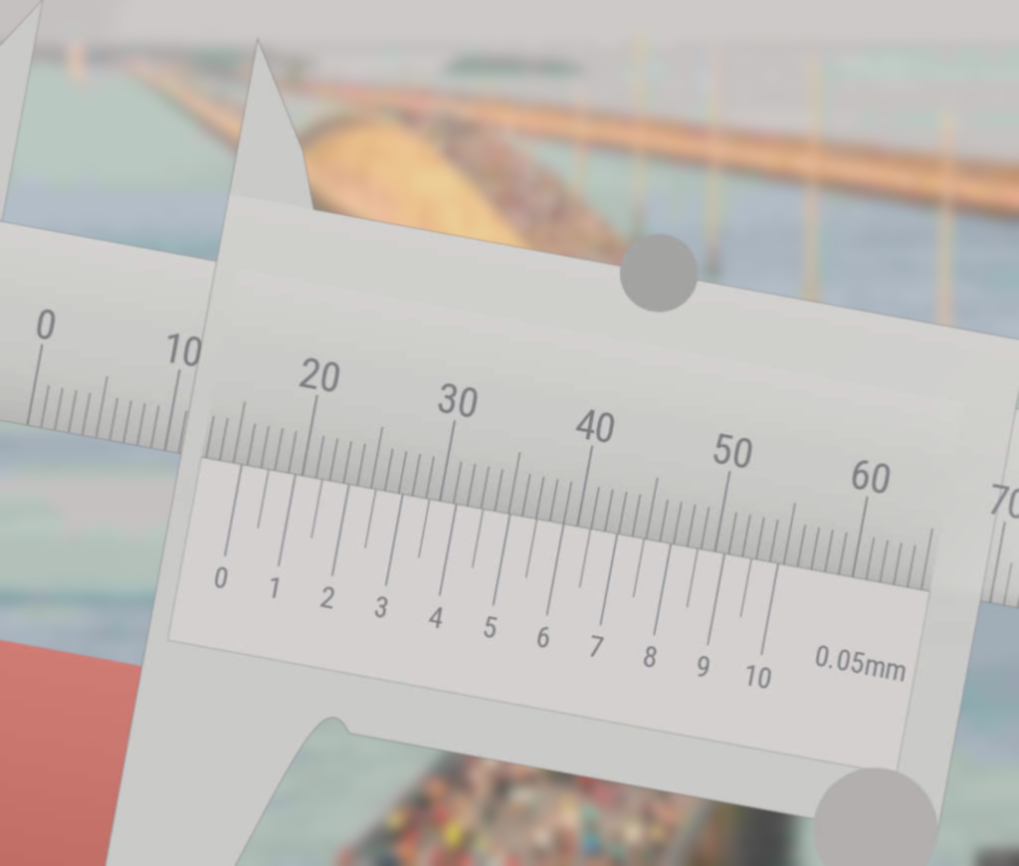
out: value=15.6 unit=mm
